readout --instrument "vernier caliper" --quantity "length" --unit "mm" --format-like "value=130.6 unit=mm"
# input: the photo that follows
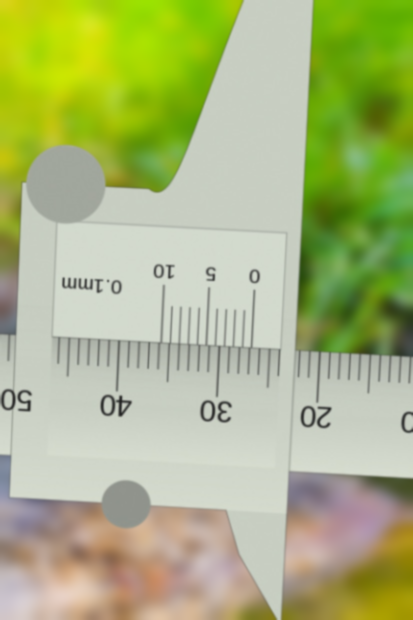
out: value=26.8 unit=mm
